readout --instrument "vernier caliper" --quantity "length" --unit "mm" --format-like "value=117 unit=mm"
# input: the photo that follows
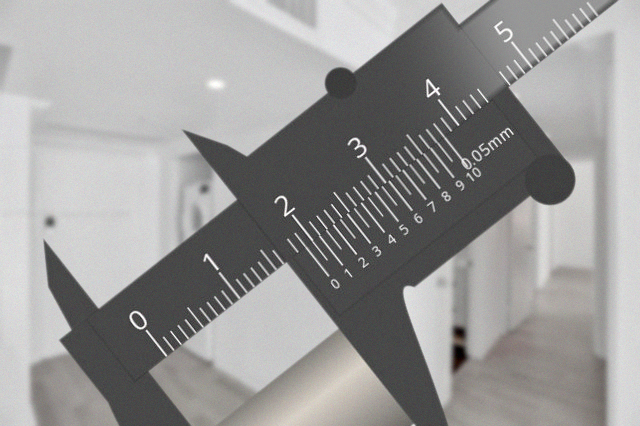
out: value=19.0 unit=mm
